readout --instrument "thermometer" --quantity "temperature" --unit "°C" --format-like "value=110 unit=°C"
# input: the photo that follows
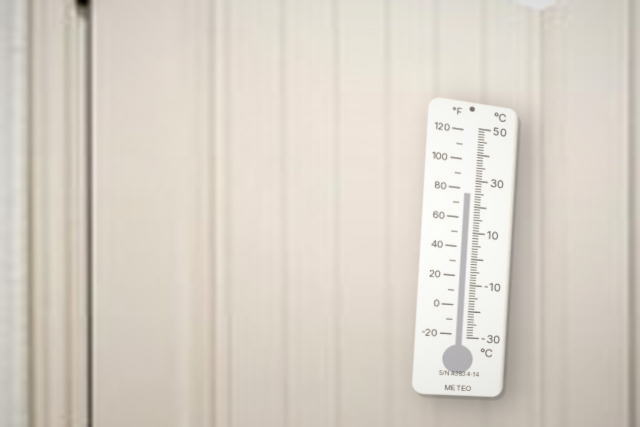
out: value=25 unit=°C
